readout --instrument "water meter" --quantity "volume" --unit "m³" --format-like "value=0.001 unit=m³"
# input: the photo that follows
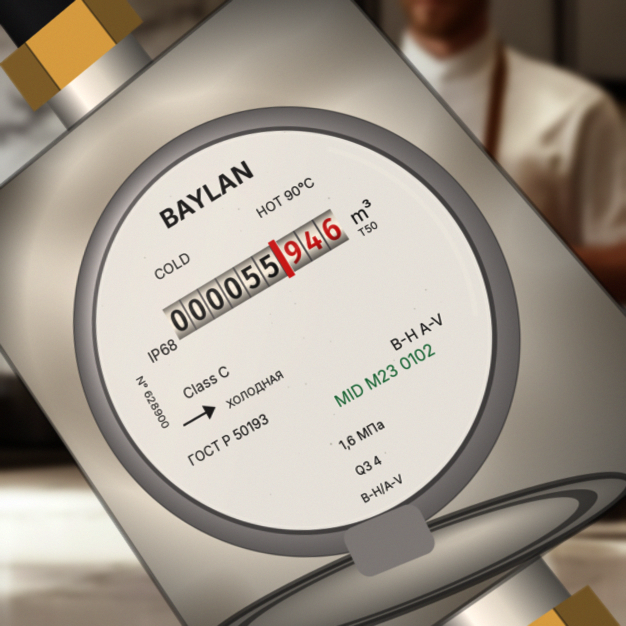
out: value=55.946 unit=m³
